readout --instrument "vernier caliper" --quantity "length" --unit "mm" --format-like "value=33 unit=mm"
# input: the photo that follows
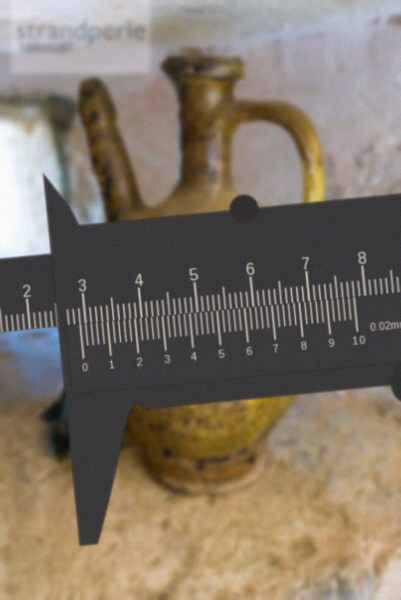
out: value=29.0 unit=mm
